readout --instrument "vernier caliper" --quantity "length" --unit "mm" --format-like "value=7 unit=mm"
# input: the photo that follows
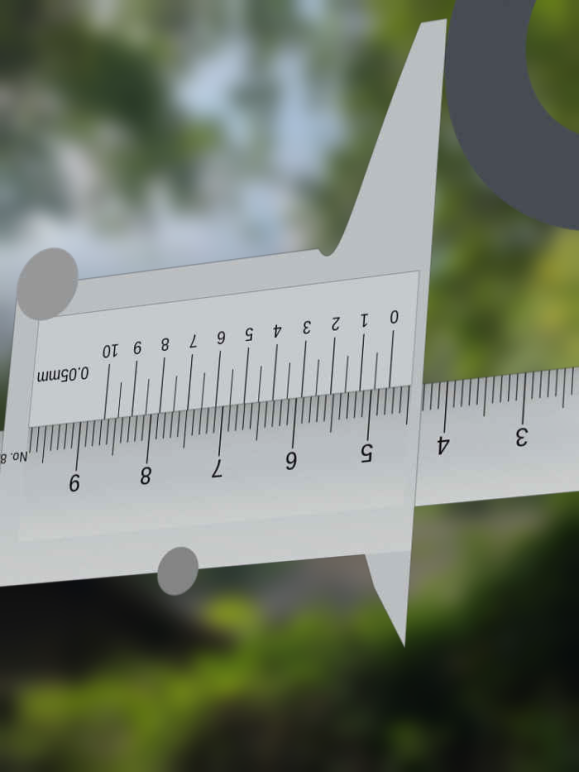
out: value=47.6 unit=mm
